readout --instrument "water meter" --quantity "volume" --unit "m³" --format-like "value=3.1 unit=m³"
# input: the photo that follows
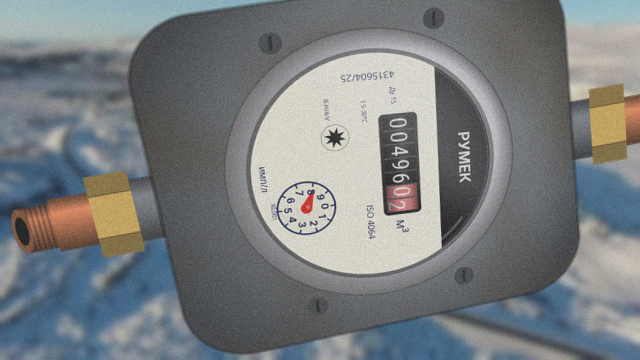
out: value=496.018 unit=m³
